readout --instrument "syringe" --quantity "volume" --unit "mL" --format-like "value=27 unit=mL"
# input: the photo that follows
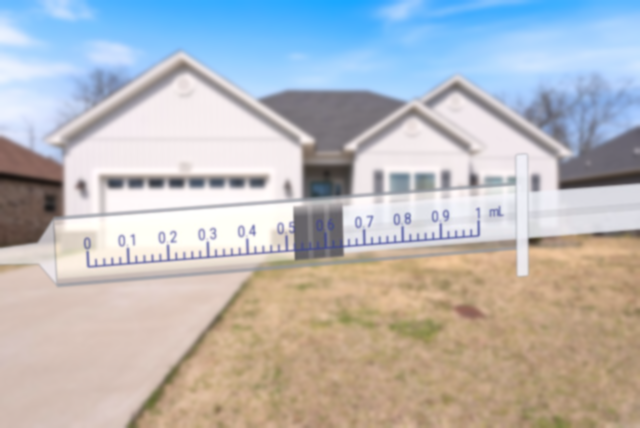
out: value=0.52 unit=mL
